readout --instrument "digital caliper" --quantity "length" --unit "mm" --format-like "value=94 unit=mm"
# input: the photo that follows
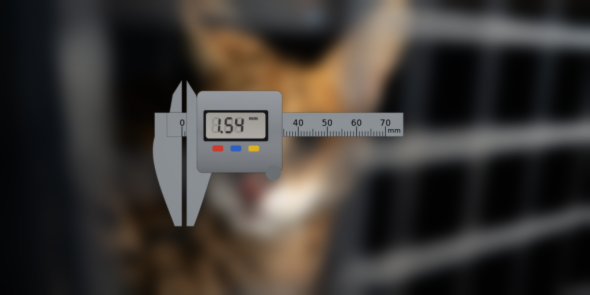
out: value=1.54 unit=mm
